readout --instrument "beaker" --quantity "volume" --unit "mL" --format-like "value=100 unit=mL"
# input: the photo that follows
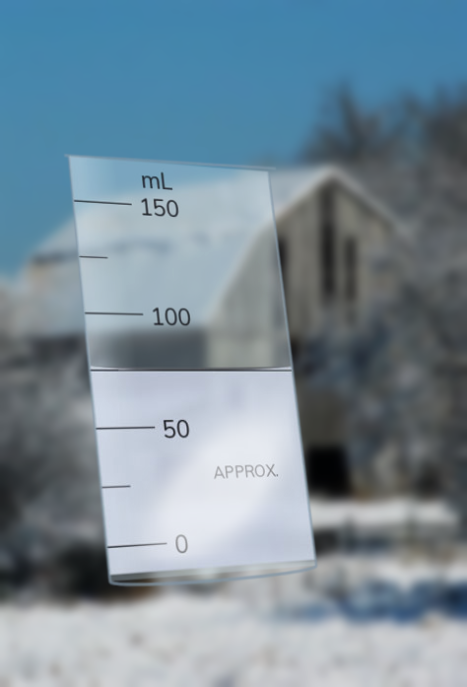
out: value=75 unit=mL
